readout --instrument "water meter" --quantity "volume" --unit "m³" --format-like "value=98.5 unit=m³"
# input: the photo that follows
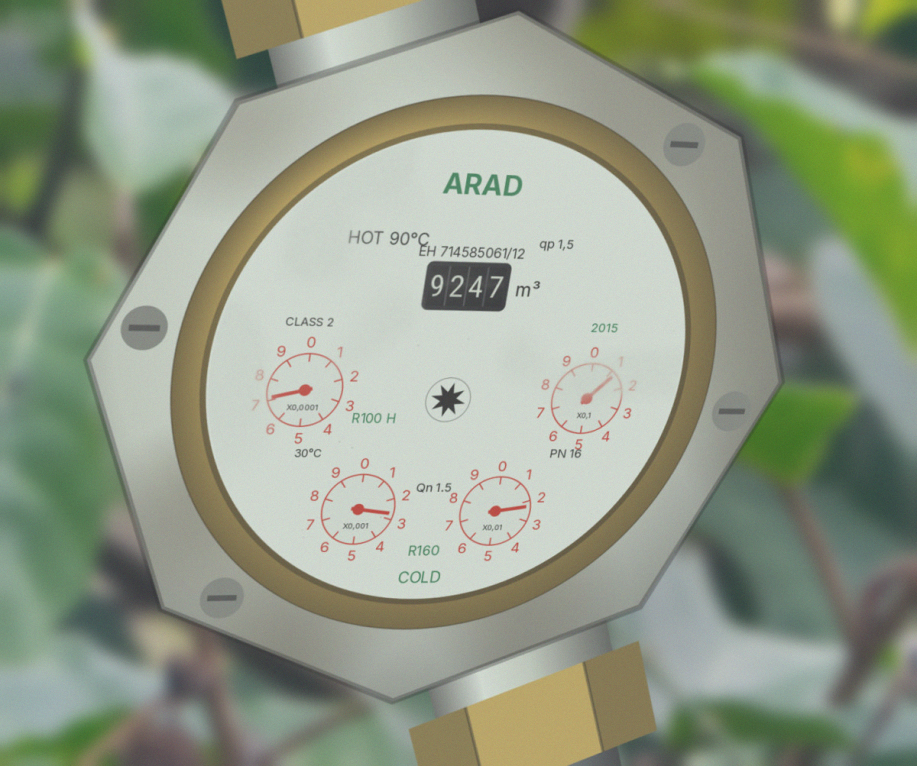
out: value=9247.1227 unit=m³
